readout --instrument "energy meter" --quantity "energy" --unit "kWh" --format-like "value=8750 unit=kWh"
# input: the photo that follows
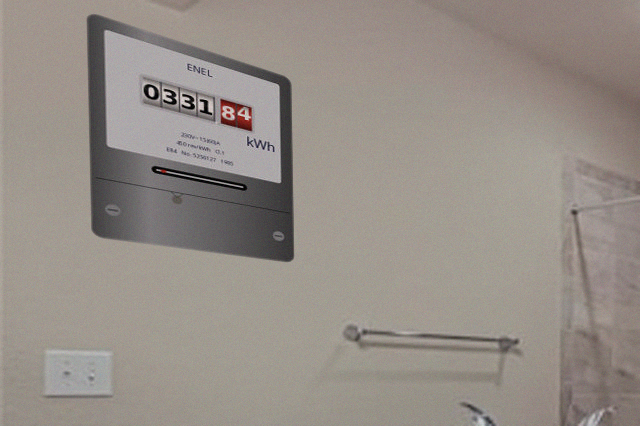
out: value=331.84 unit=kWh
